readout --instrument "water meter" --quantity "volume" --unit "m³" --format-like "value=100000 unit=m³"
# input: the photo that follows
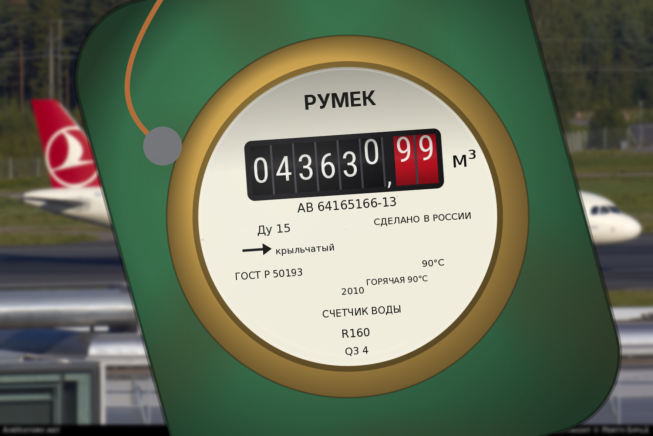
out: value=43630.99 unit=m³
